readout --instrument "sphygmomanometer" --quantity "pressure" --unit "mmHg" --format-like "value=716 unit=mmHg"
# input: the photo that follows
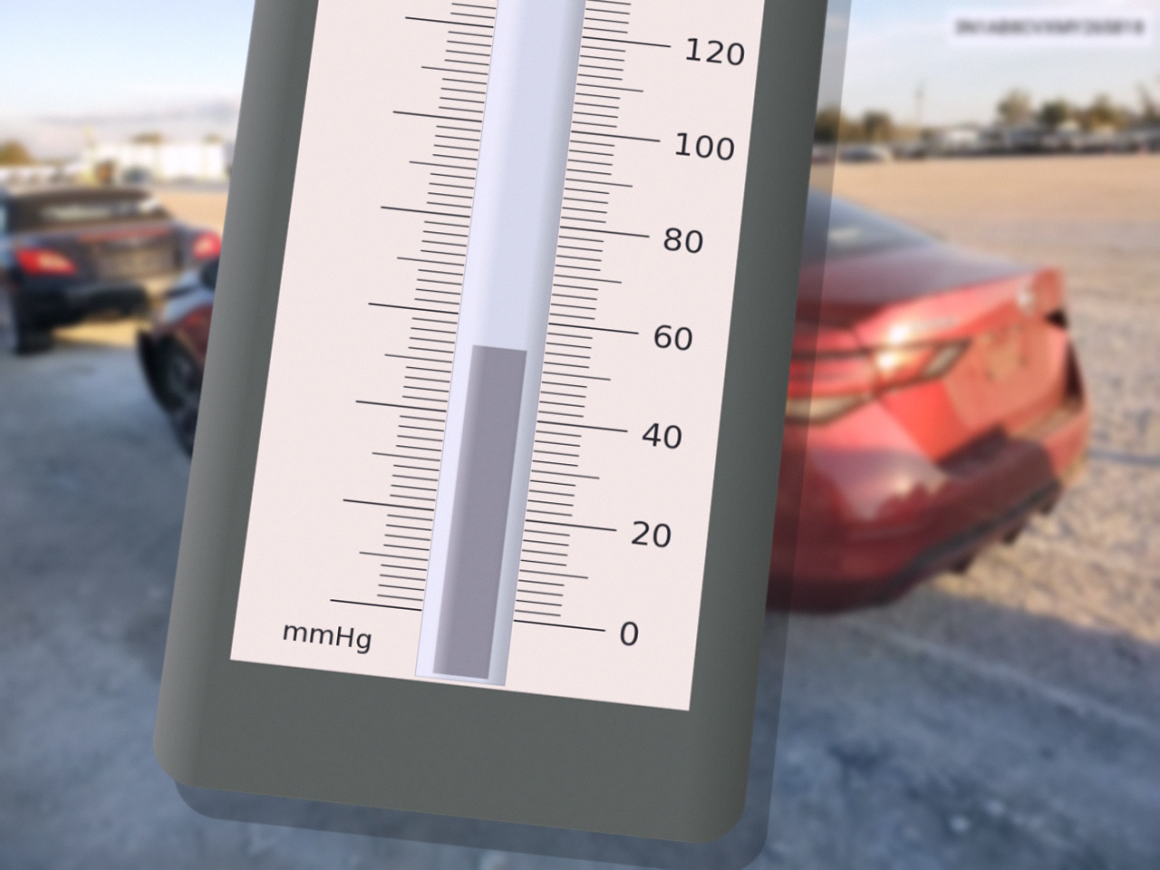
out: value=54 unit=mmHg
